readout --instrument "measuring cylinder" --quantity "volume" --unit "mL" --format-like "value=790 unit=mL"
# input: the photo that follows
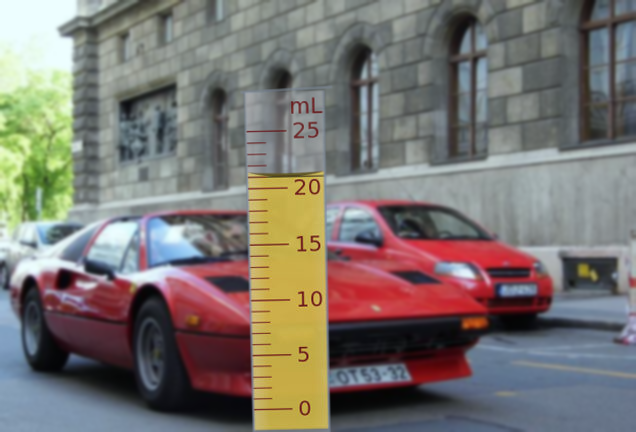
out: value=21 unit=mL
